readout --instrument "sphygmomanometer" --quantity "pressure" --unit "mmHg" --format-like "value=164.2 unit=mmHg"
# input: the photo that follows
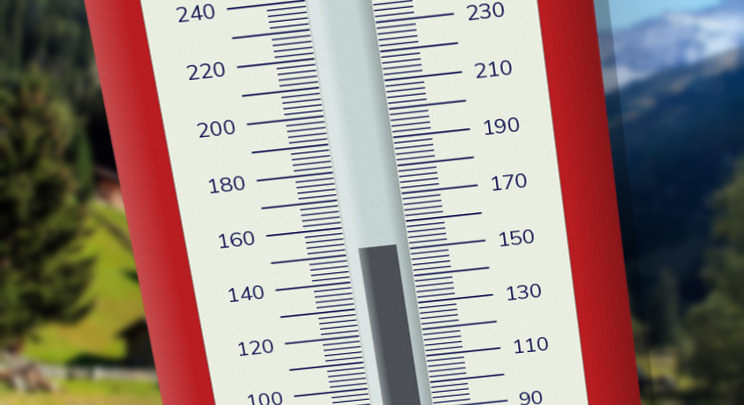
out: value=152 unit=mmHg
